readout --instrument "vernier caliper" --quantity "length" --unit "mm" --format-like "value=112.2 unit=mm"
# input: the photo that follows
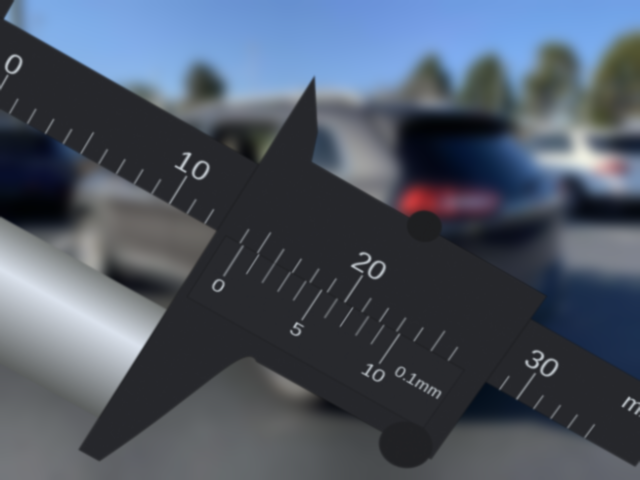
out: value=14.2 unit=mm
